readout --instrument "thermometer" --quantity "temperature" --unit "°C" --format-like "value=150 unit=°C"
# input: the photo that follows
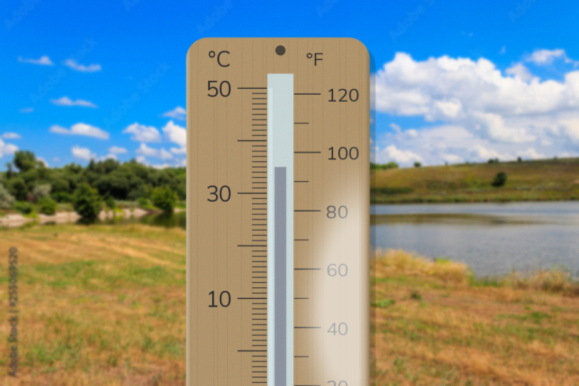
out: value=35 unit=°C
